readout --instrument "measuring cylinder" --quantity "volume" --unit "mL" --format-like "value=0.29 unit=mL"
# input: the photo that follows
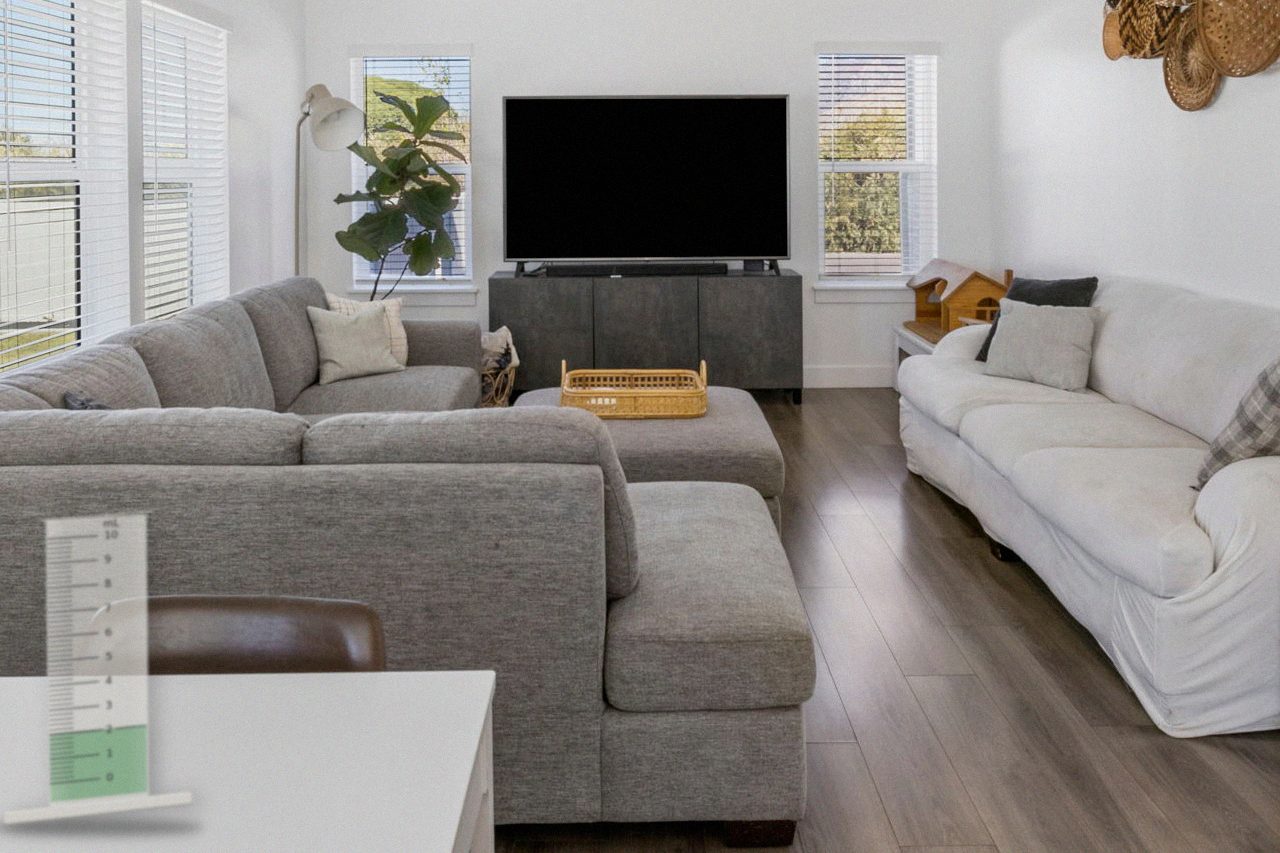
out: value=2 unit=mL
